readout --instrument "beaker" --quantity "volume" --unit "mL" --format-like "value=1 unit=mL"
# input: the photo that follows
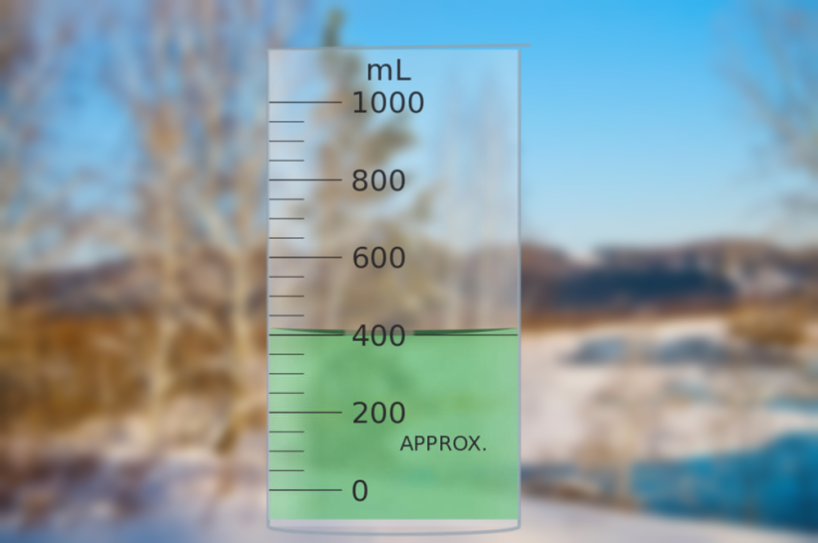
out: value=400 unit=mL
